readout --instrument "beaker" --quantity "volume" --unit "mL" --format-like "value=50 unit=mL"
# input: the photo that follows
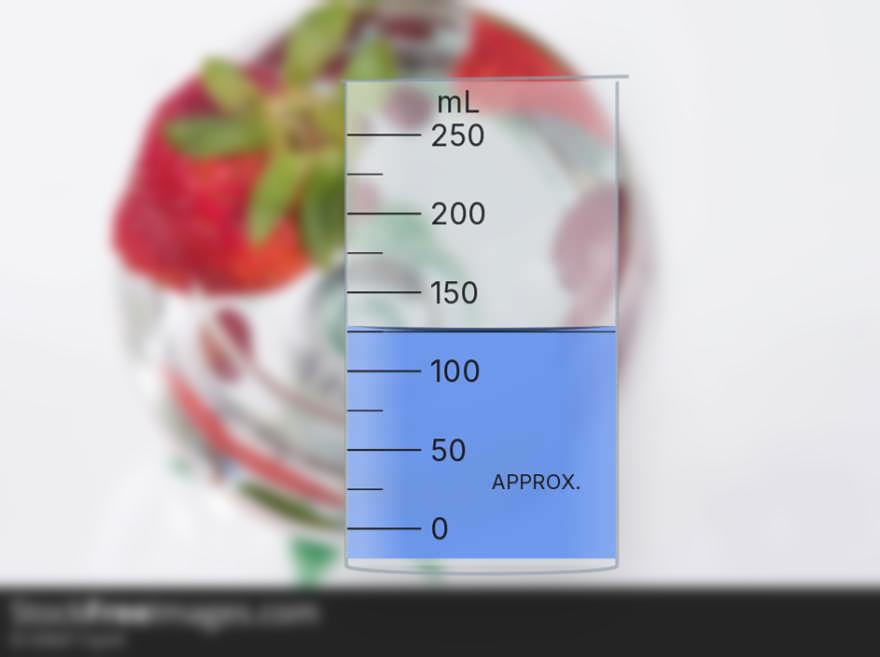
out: value=125 unit=mL
